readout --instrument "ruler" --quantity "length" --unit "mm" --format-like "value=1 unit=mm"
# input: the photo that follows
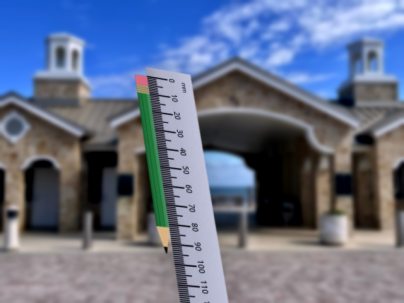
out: value=95 unit=mm
